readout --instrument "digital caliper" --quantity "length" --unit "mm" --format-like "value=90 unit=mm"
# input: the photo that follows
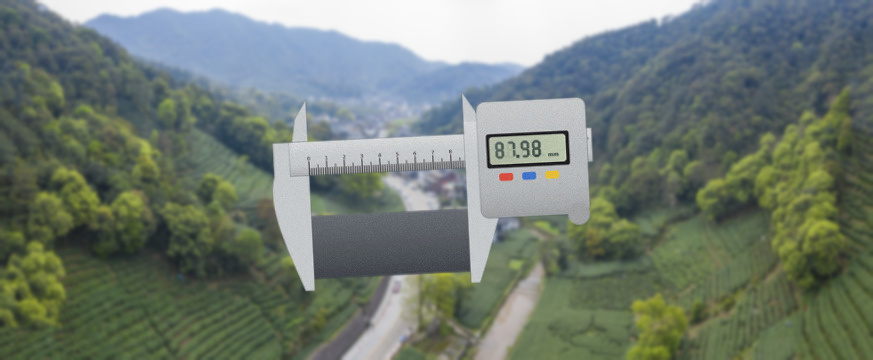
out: value=87.98 unit=mm
